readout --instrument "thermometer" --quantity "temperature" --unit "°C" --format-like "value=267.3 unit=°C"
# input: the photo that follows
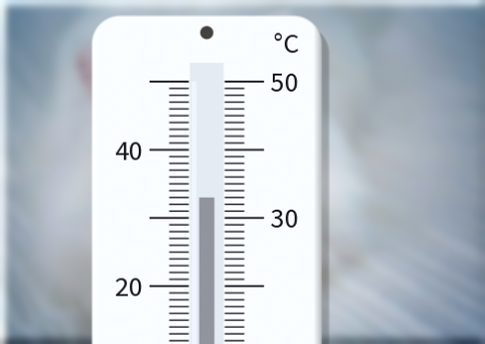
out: value=33 unit=°C
